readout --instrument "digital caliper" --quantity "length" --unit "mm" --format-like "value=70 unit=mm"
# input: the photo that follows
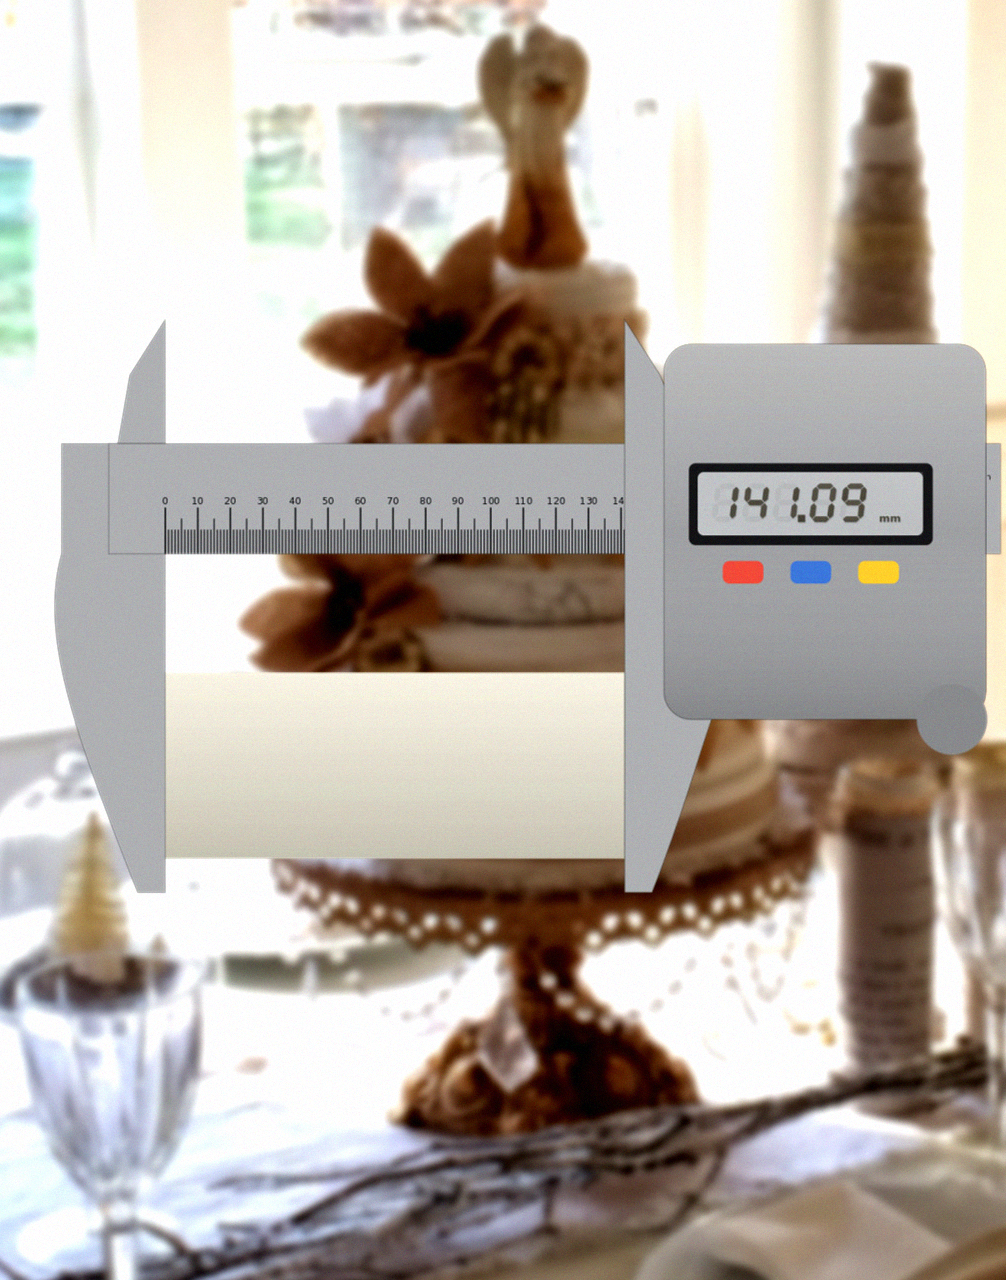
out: value=141.09 unit=mm
